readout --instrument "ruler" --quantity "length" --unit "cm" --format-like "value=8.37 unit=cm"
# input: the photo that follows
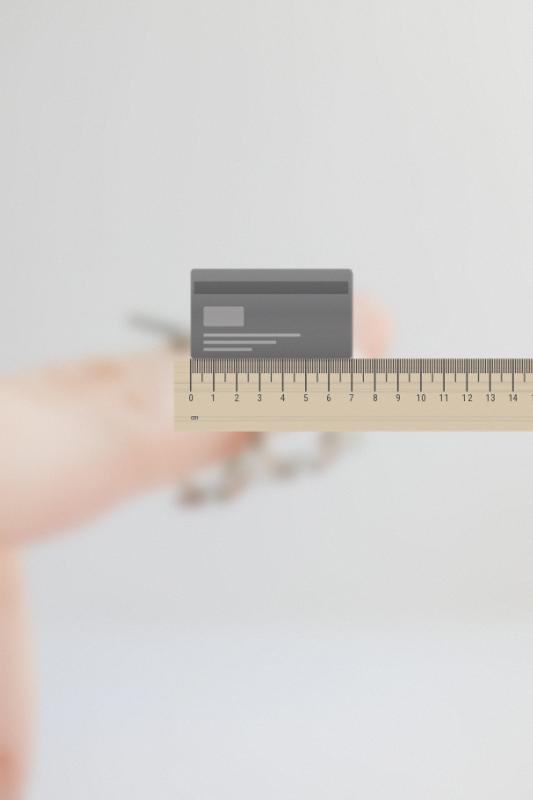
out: value=7 unit=cm
